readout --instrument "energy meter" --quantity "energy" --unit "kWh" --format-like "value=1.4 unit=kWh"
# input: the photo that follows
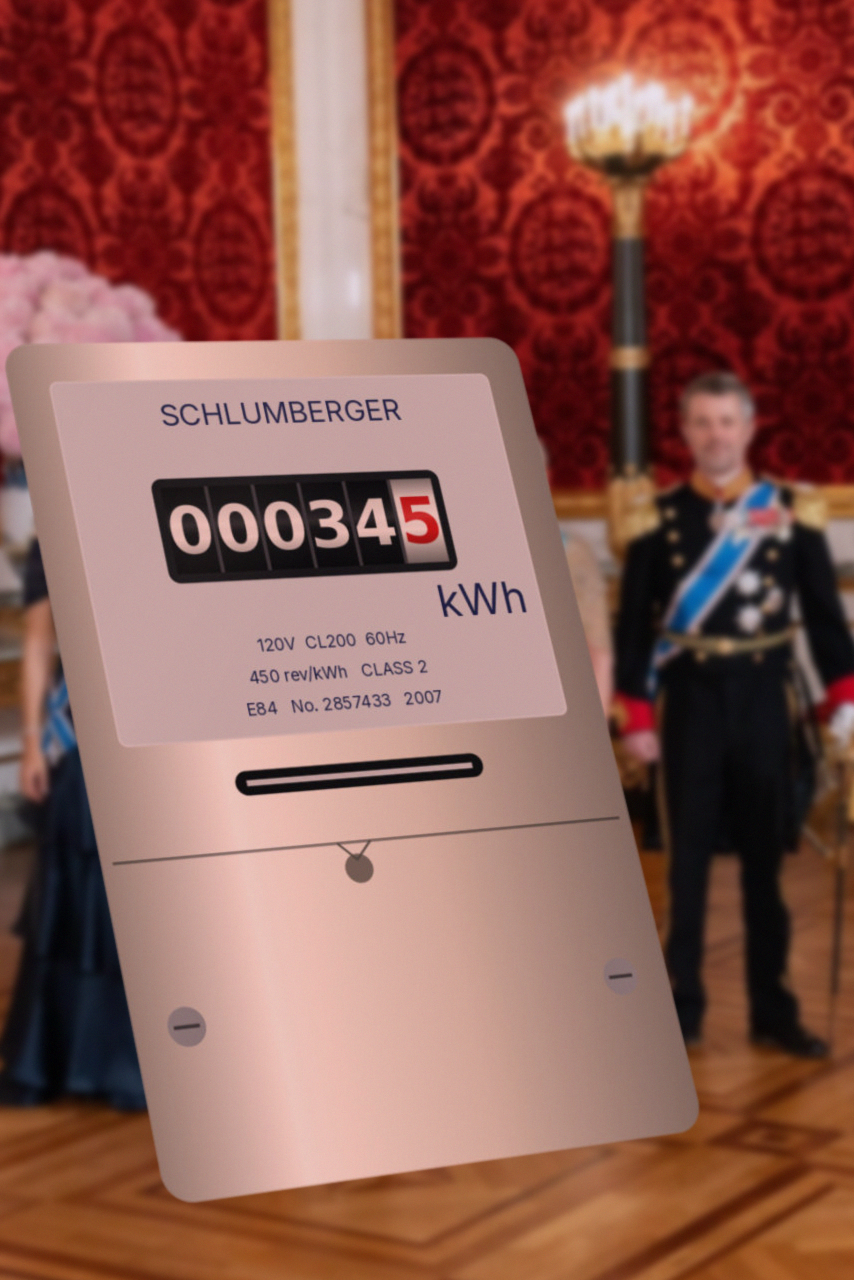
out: value=34.5 unit=kWh
